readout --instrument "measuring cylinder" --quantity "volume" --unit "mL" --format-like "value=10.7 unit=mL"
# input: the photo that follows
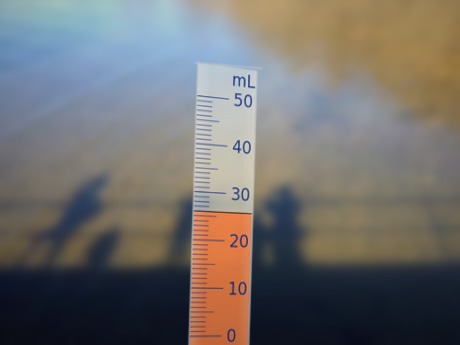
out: value=26 unit=mL
